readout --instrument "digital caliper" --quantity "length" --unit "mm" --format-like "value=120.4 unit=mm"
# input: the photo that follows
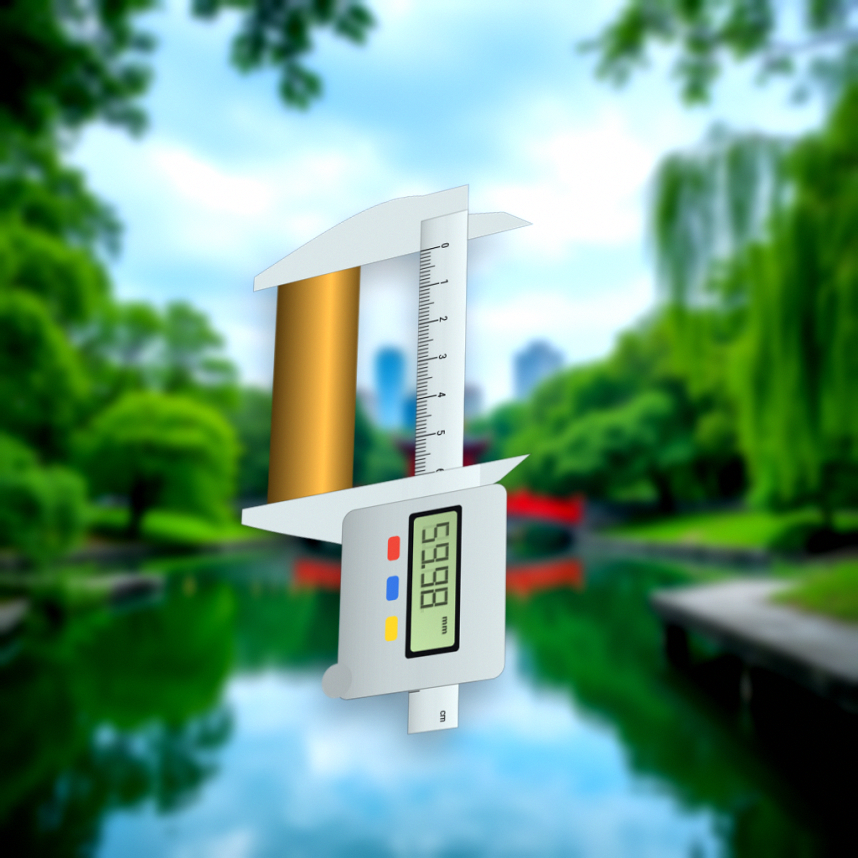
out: value=59.98 unit=mm
